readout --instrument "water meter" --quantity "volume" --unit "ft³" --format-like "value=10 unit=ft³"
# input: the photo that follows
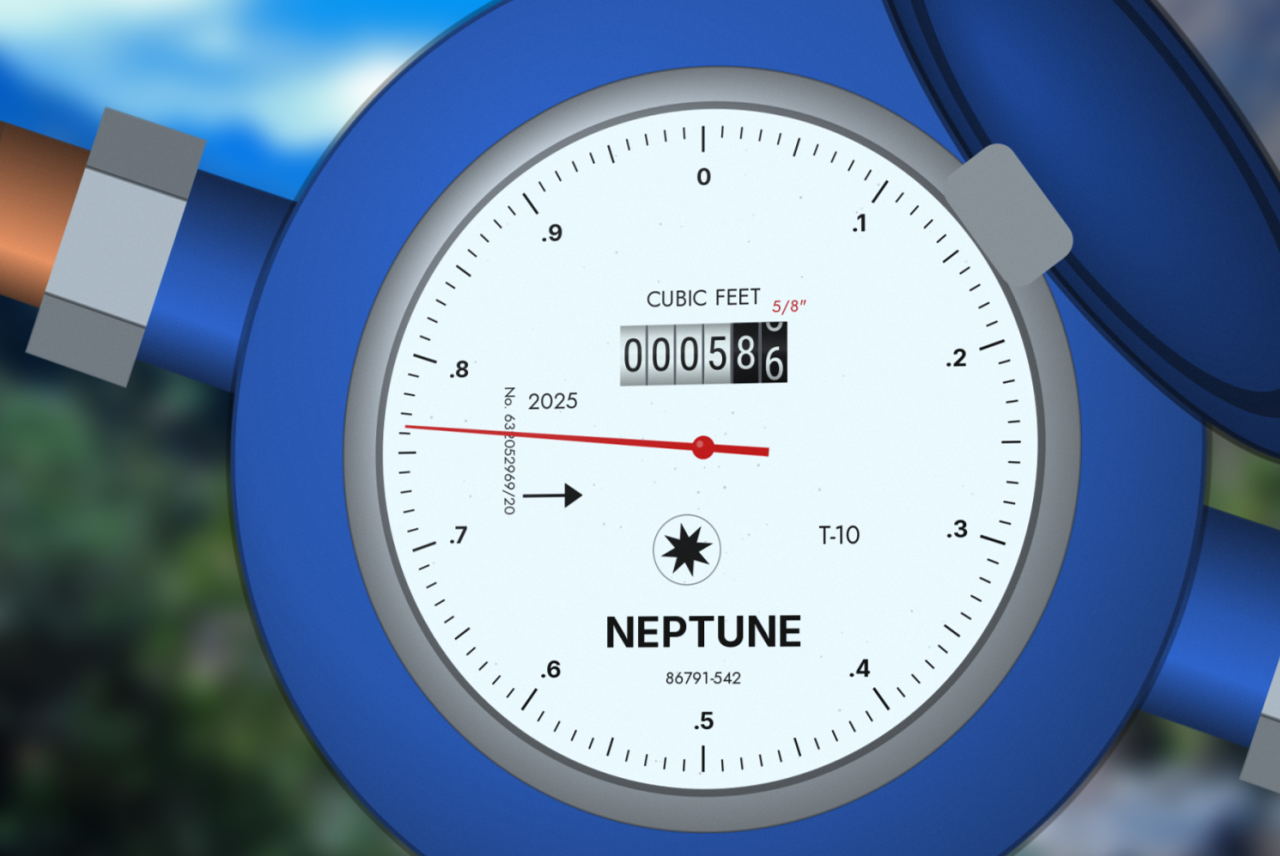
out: value=585.76 unit=ft³
